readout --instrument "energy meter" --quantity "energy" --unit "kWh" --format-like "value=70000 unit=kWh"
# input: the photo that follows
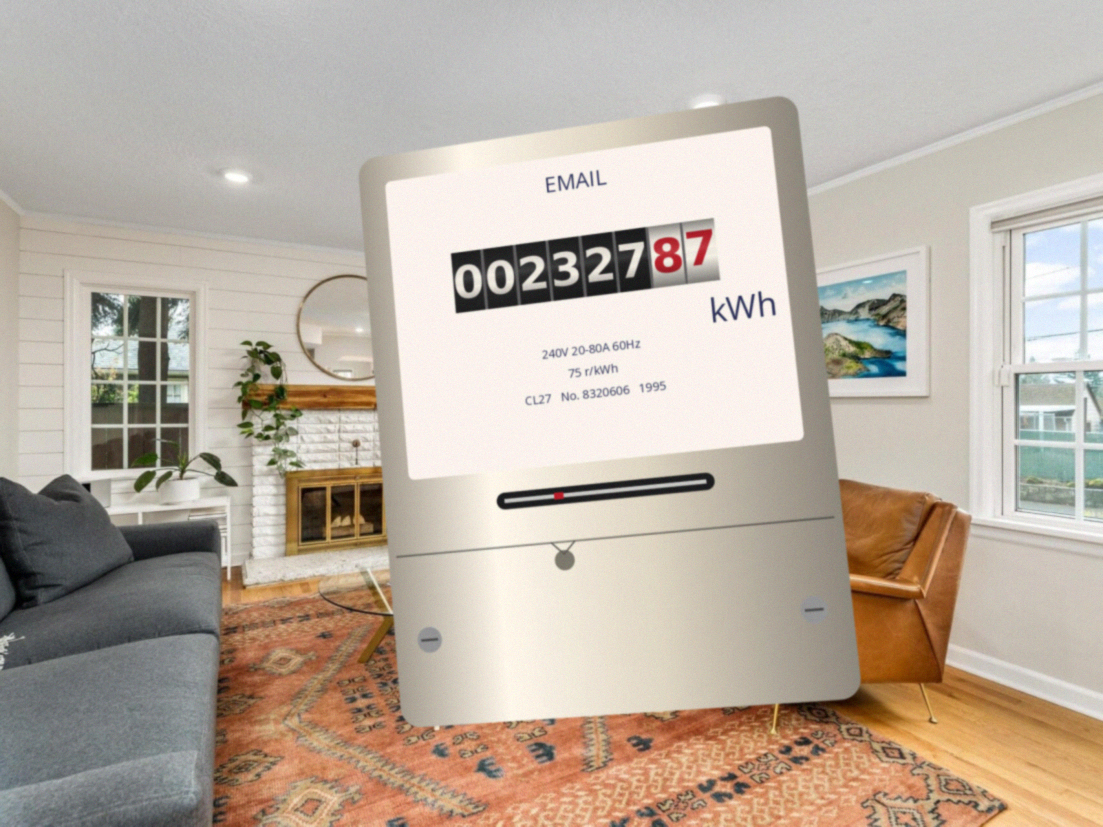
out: value=2327.87 unit=kWh
